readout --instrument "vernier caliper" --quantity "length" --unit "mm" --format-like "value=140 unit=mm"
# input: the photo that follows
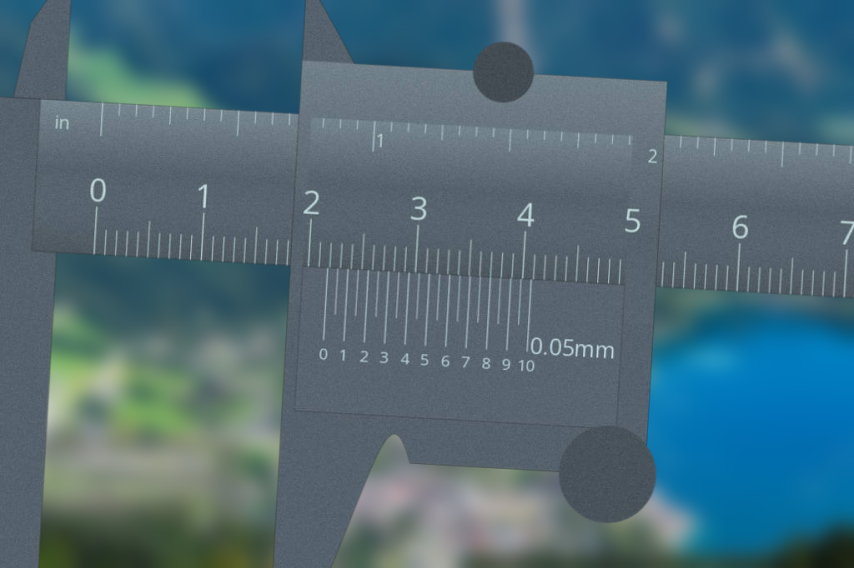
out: value=21.8 unit=mm
